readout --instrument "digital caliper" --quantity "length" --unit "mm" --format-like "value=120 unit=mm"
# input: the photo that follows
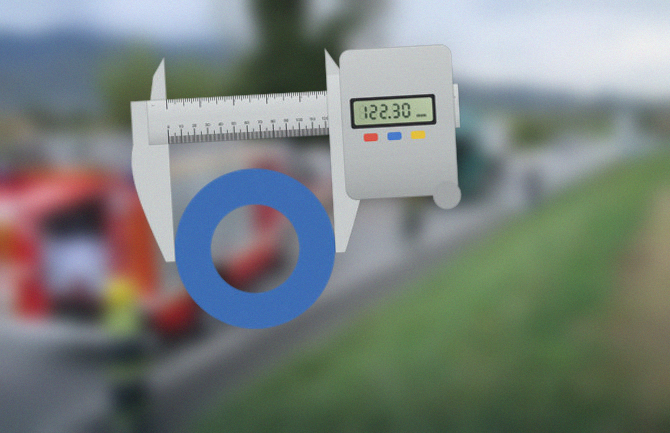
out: value=122.30 unit=mm
